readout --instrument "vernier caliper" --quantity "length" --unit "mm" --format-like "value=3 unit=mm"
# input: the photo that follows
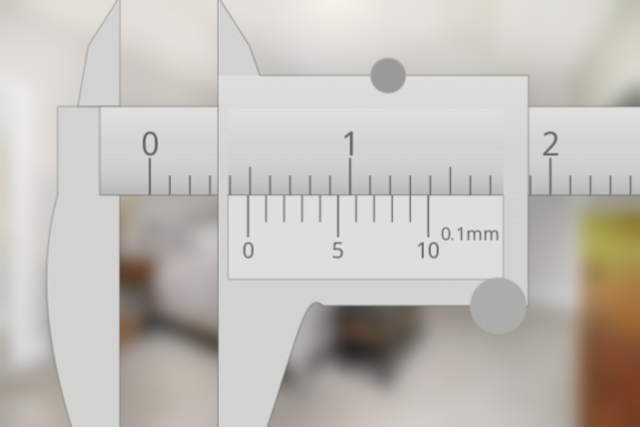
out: value=4.9 unit=mm
